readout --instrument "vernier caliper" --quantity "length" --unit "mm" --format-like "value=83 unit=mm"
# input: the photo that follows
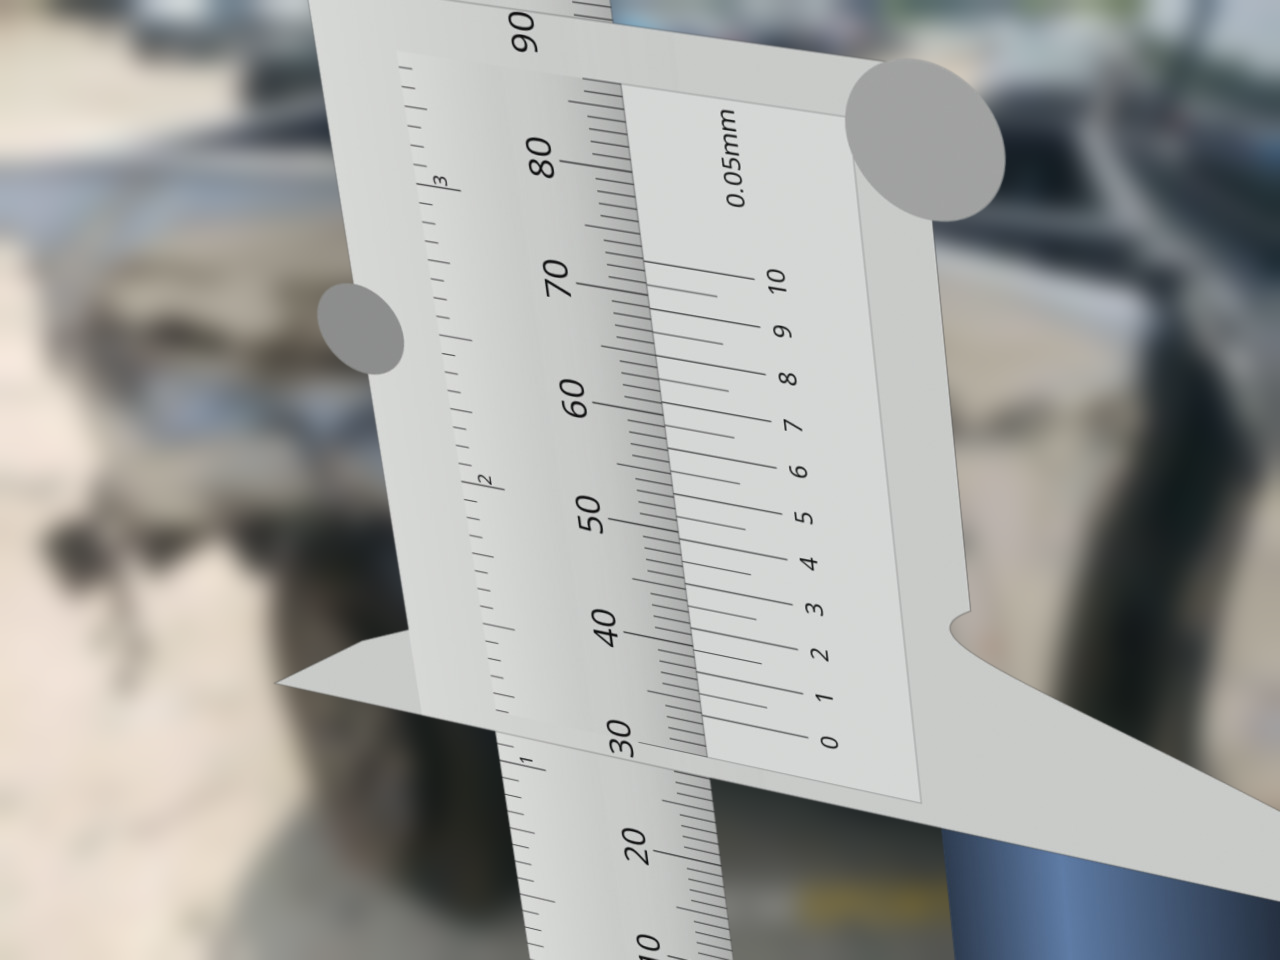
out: value=33.8 unit=mm
